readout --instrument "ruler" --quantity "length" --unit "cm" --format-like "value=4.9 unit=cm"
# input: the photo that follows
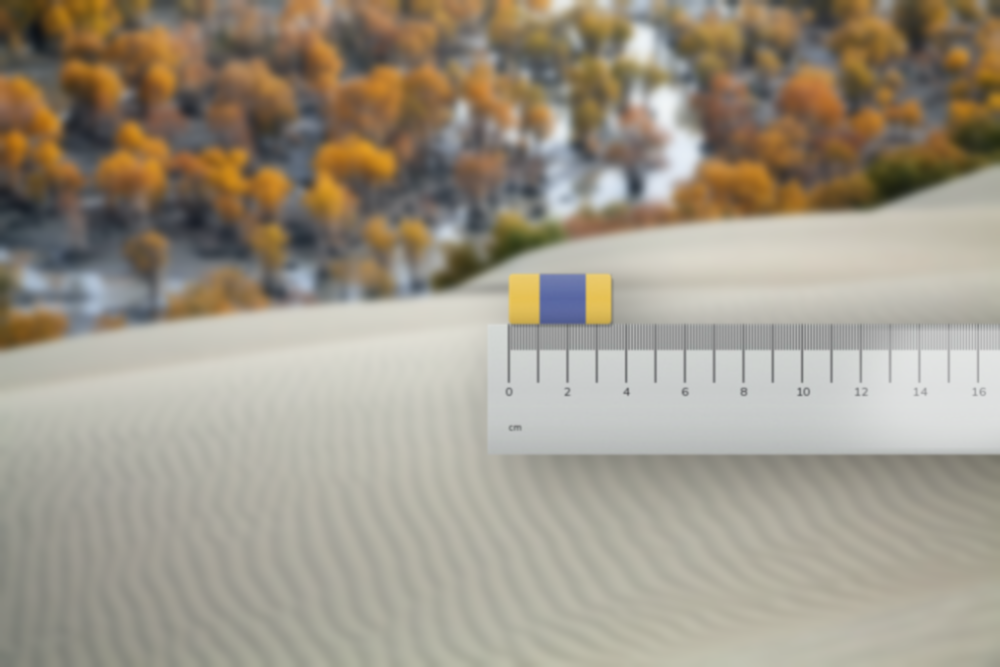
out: value=3.5 unit=cm
